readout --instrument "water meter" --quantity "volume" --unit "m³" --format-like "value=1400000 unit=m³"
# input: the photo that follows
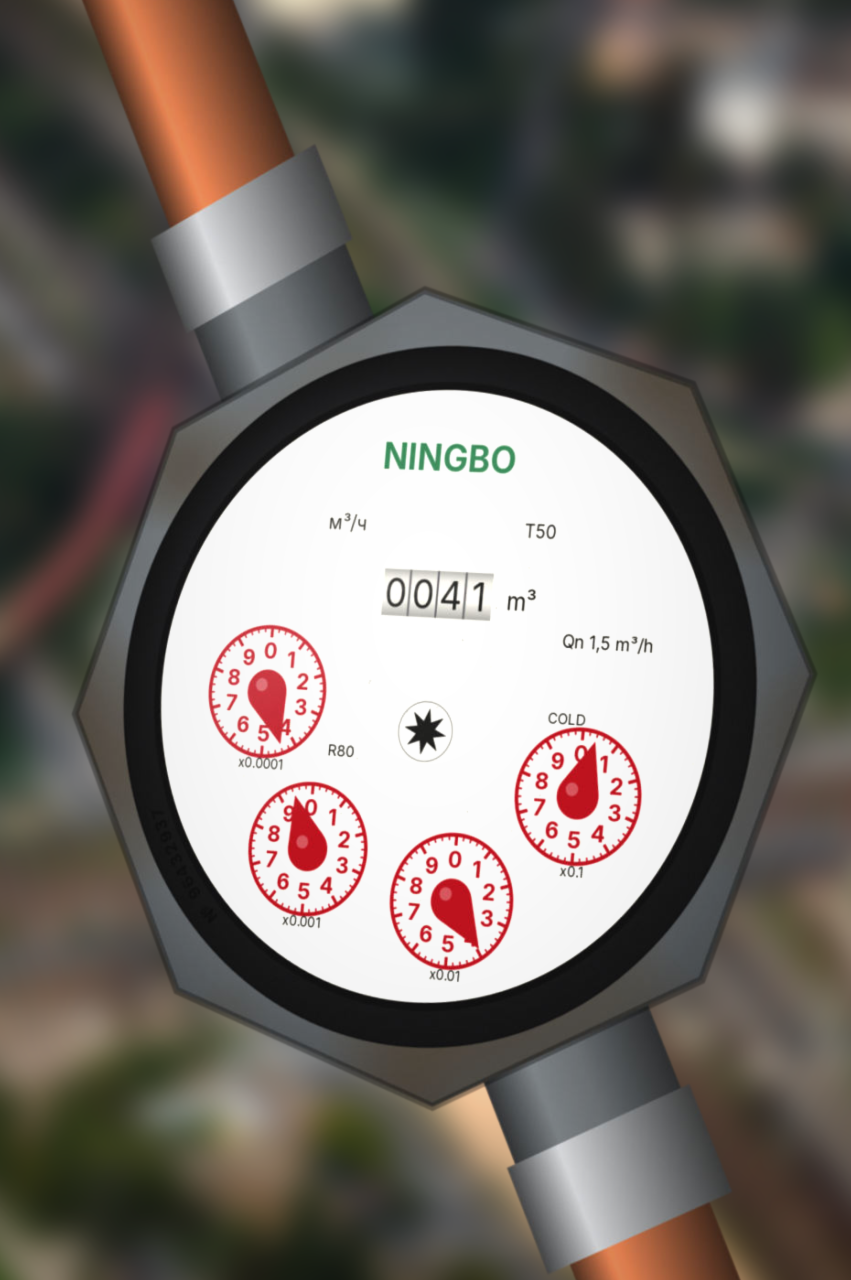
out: value=41.0394 unit=m³
